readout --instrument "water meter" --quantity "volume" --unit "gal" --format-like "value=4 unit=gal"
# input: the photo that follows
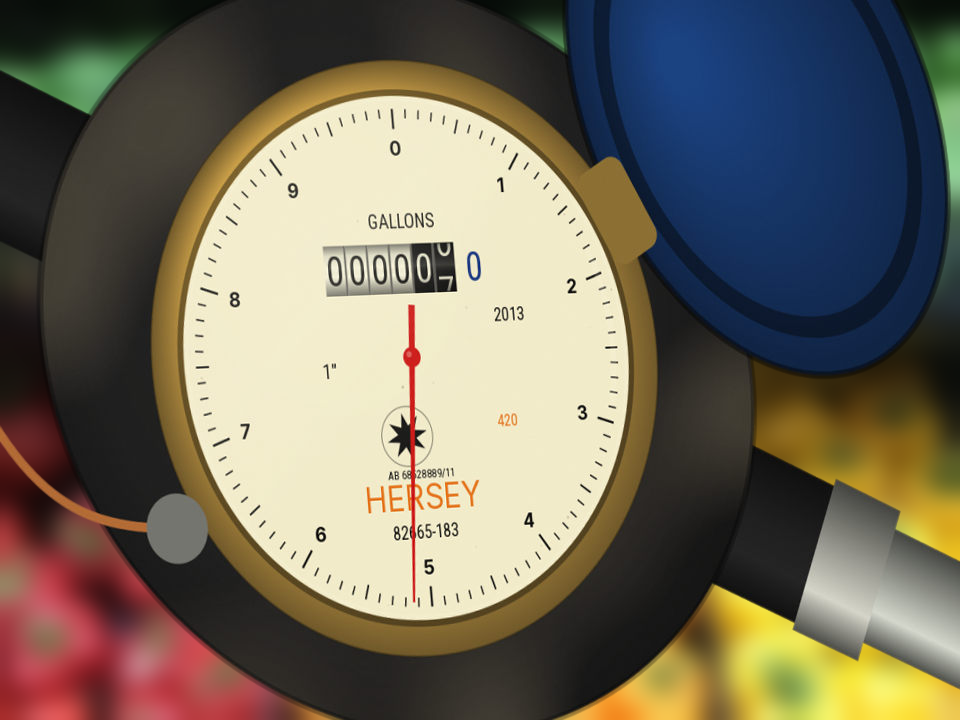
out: value=65.1 unit=gal
